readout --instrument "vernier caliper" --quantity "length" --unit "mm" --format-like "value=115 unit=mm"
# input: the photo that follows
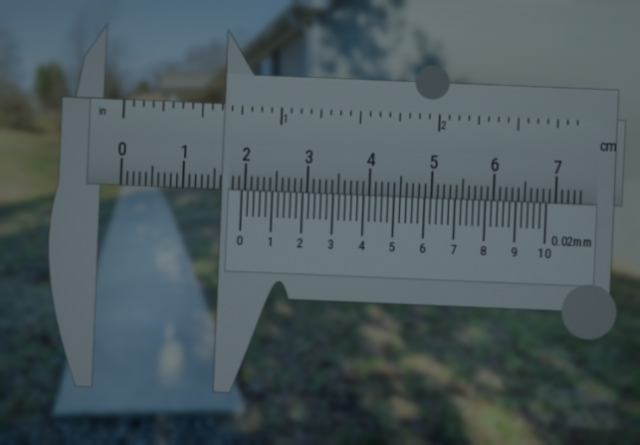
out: value=19.5 unit=mm
